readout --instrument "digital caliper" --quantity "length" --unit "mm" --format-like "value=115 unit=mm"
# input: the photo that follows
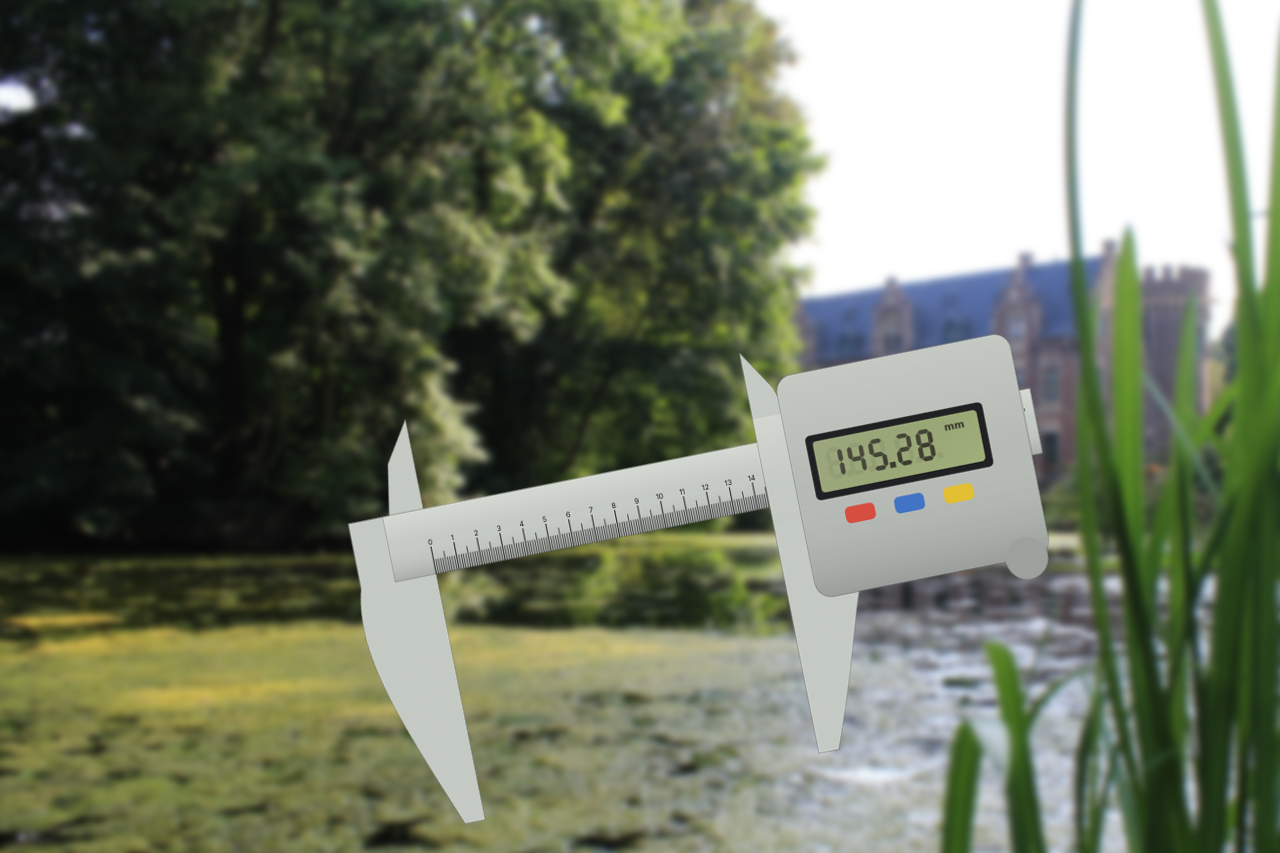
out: value=145.28 unit=mm
